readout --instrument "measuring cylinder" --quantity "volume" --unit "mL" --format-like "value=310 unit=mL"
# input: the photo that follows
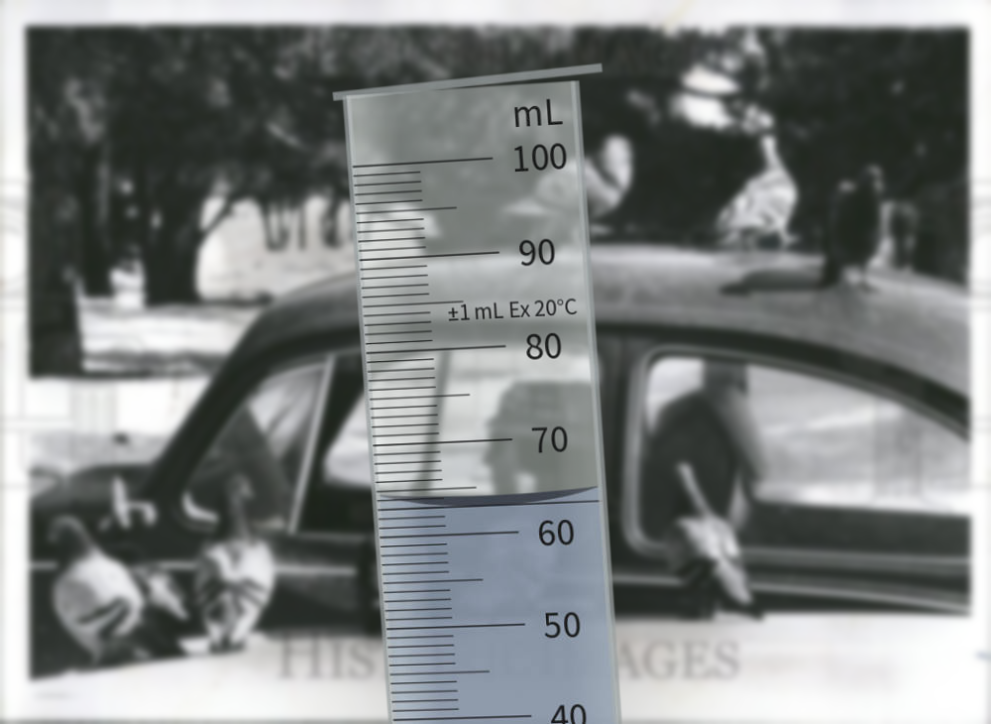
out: value=63 unit=mL
